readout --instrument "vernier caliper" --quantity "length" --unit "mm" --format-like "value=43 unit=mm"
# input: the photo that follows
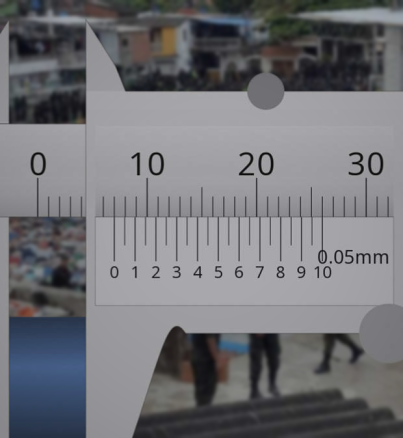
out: value=7.0 unit=mm
